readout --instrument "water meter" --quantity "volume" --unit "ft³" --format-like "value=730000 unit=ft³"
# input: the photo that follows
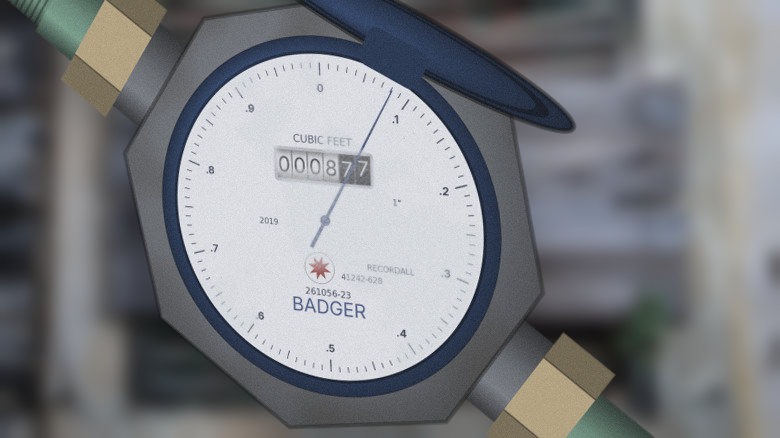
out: value=877.08 unit=ft³
